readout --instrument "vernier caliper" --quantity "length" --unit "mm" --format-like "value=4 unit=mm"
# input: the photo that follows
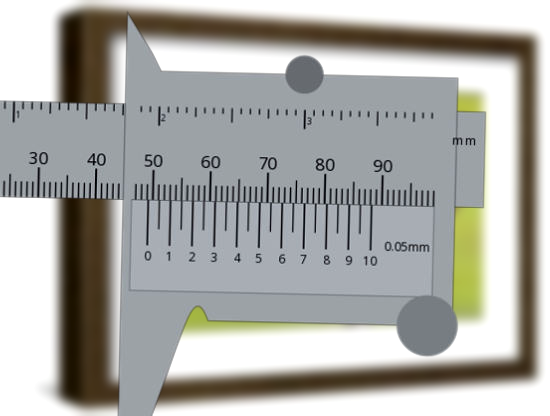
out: value=49.2 unit=mm
